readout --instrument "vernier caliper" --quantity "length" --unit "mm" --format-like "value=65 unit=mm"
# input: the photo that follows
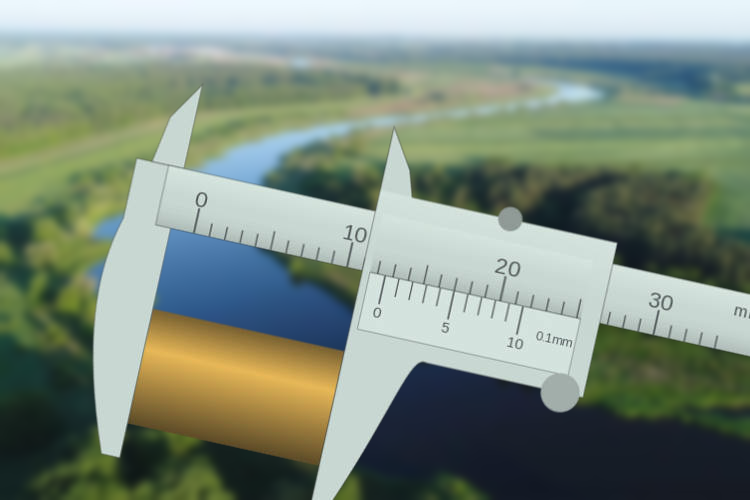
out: value=12.5 unit=mm
